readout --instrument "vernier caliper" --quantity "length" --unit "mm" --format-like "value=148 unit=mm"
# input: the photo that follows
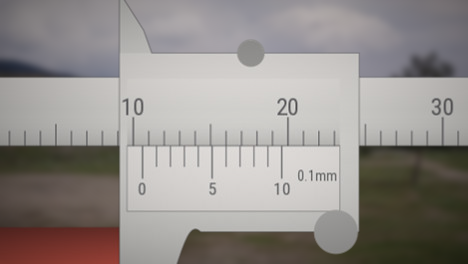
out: value=10.6 unit=mm
